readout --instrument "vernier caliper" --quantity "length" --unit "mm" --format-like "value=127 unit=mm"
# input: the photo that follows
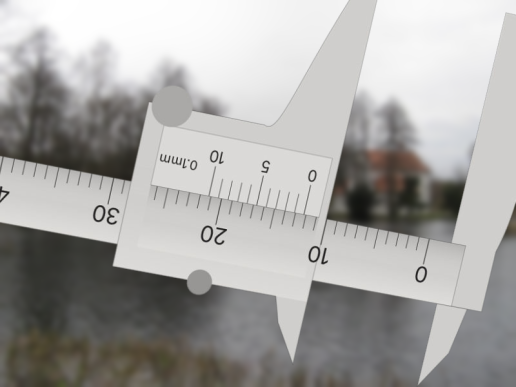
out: value=12.2 unit=mm
